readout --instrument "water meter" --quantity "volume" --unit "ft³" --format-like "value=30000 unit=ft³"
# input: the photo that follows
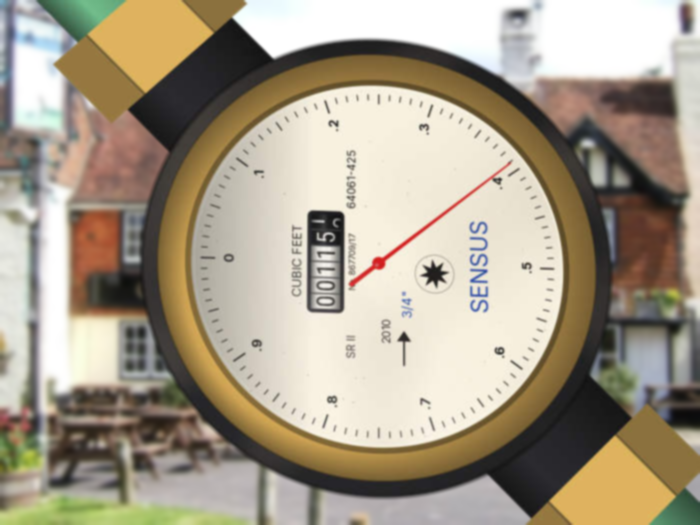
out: value=1151.39 unit=ft³
